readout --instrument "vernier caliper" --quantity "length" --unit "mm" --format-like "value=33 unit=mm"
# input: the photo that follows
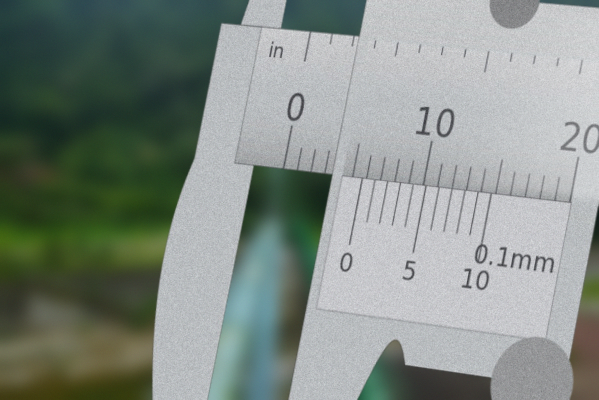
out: value=5.7 unit=mm
